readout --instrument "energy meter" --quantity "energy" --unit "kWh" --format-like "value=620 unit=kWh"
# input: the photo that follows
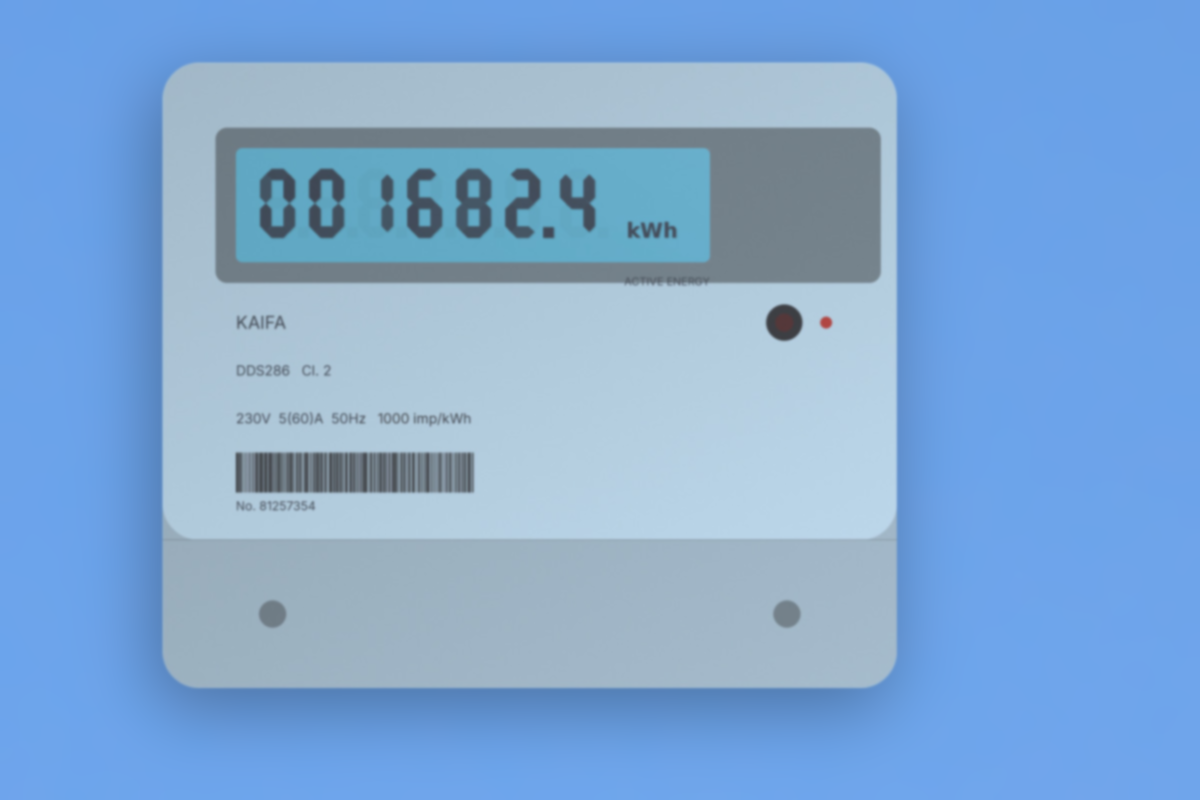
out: value=1682.4 unit=kWh
